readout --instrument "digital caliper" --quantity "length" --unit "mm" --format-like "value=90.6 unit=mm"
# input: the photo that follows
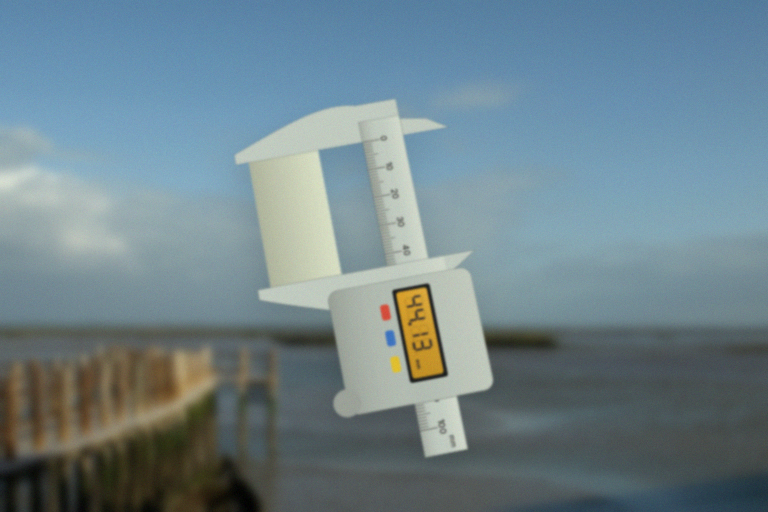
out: value=44.13 unit=mm
